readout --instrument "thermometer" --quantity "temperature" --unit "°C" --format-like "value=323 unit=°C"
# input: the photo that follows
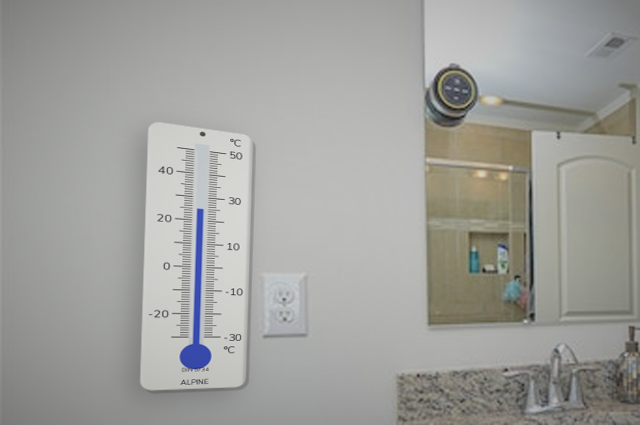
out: value=25 unit=°C
